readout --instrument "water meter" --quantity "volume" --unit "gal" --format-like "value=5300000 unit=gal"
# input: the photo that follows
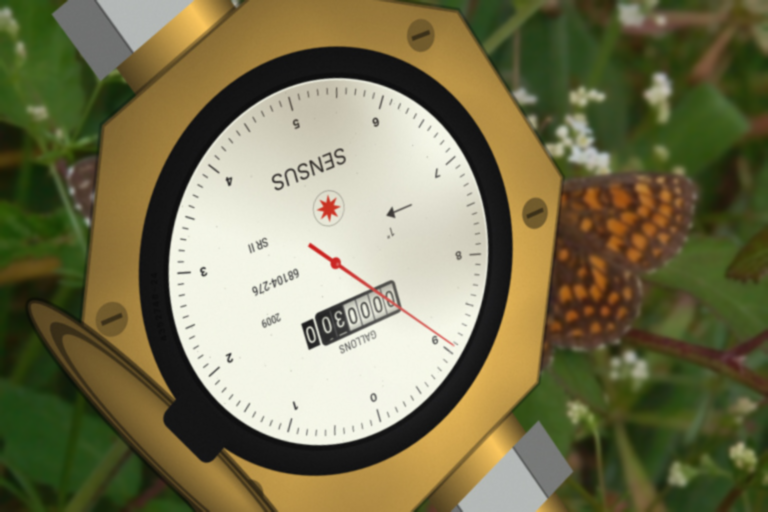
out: value=298.9 unit=gal
